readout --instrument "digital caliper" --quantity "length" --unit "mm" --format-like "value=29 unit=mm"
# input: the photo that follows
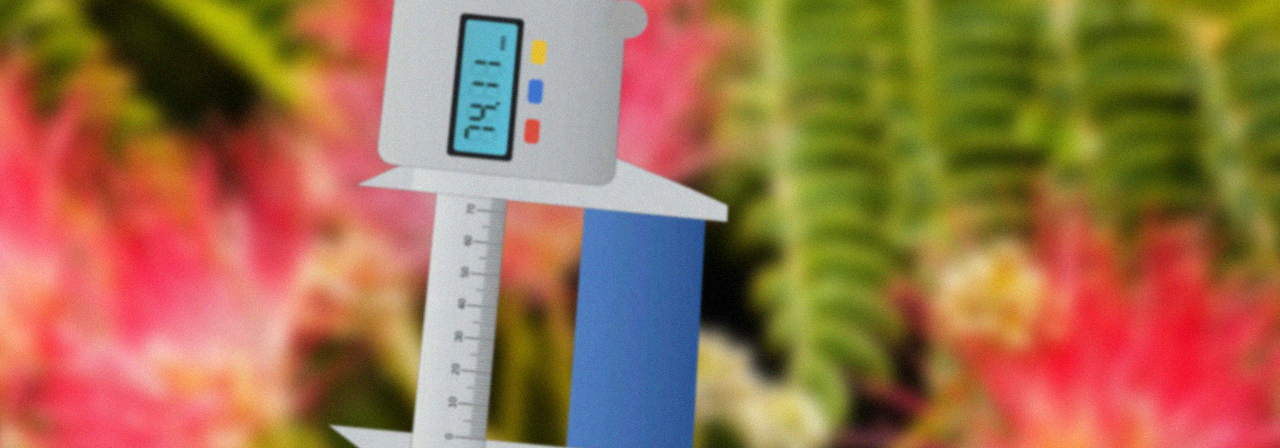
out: value=74.11 unit=mm
